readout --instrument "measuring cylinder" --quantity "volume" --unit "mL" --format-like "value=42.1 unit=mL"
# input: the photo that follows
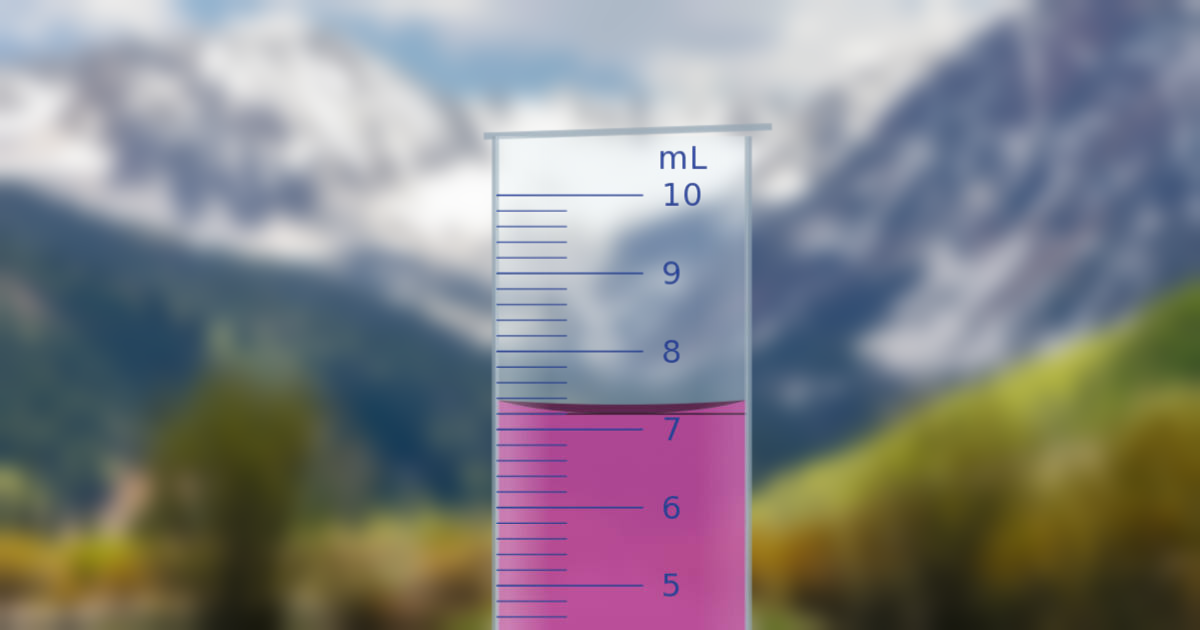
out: value=7.2 unit=mL
